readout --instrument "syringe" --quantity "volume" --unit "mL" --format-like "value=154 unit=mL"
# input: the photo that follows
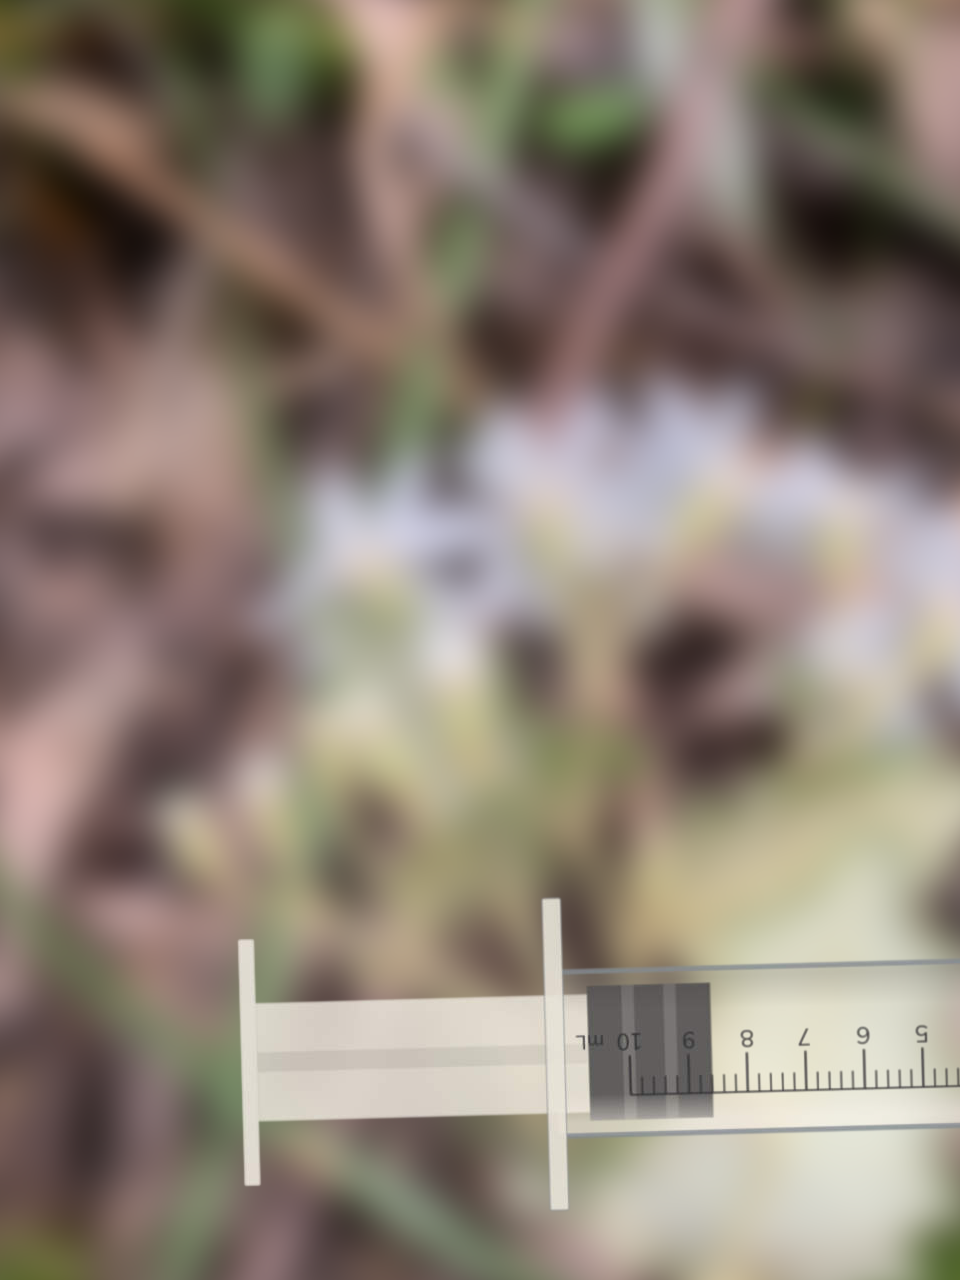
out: value=8.6 unit=mL
